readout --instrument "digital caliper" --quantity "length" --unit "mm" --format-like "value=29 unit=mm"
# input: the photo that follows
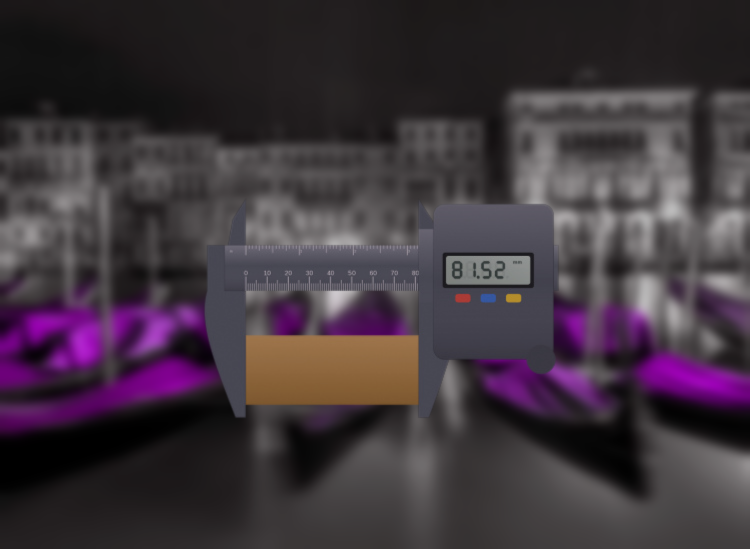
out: value=81.52 unit=mm
